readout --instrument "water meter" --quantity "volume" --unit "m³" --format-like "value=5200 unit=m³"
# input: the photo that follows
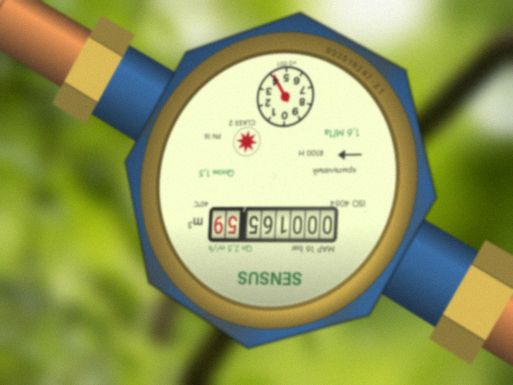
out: value=165.594 unit=m³
